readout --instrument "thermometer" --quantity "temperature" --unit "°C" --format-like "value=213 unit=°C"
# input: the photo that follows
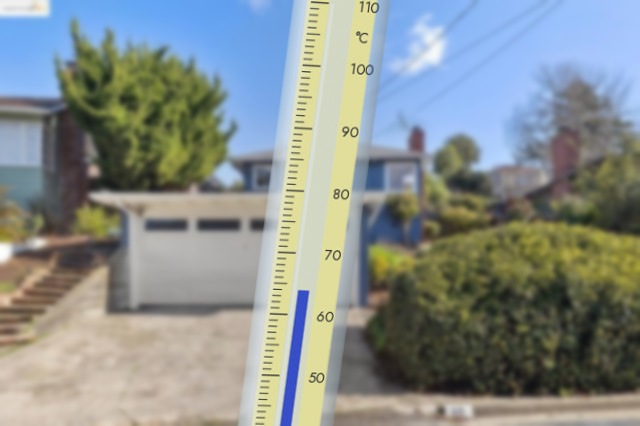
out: value=64 unit=°C
